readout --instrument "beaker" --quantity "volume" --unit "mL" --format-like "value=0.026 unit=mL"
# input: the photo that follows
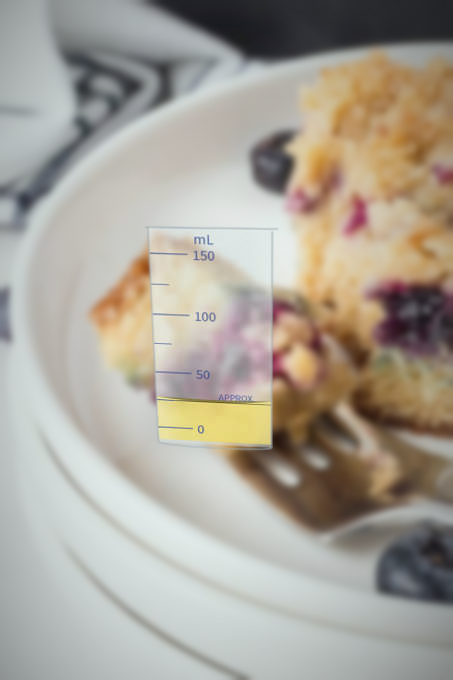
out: value=25 unit=mL
